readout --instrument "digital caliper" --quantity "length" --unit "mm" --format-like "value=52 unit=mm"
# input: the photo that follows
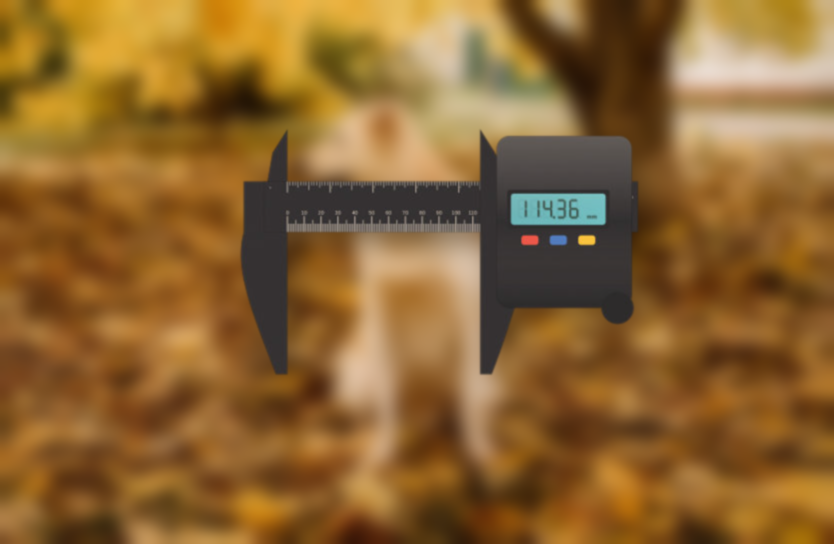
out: value=114.36 unit=mm
